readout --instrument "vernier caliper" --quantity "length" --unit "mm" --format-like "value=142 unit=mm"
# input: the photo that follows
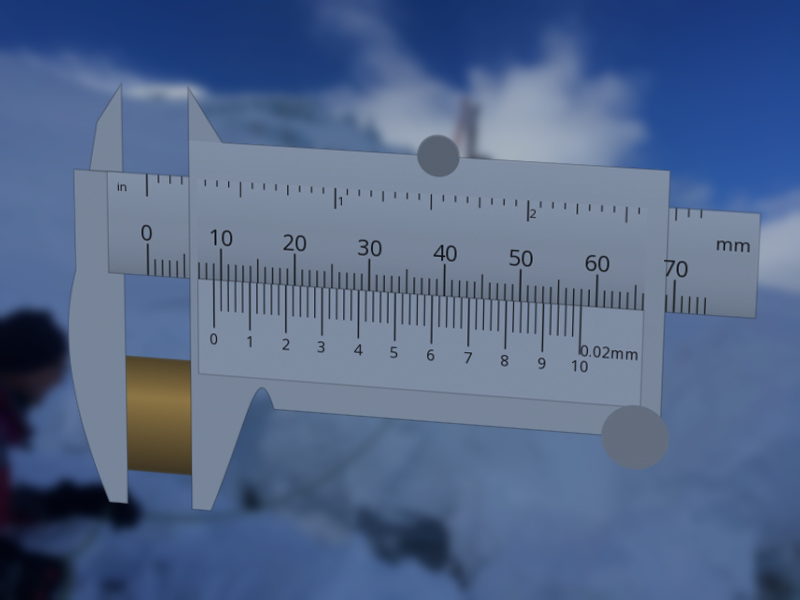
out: value=9.0 unit=mm
